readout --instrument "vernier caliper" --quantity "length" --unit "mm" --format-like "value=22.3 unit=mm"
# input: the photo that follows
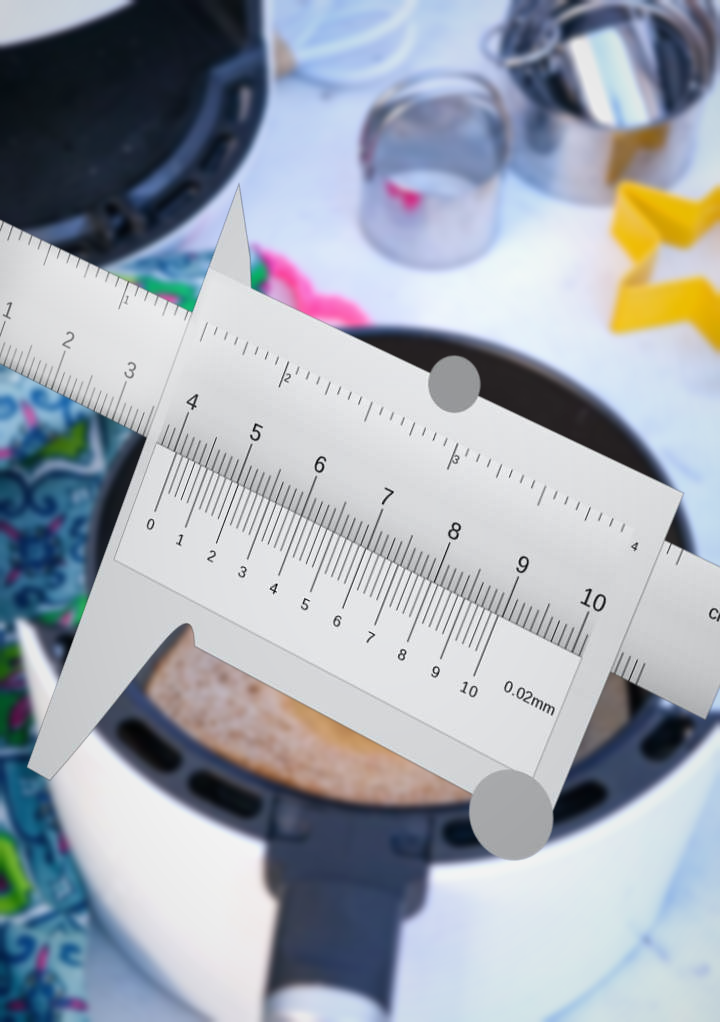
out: value=40.4 unit=mm
